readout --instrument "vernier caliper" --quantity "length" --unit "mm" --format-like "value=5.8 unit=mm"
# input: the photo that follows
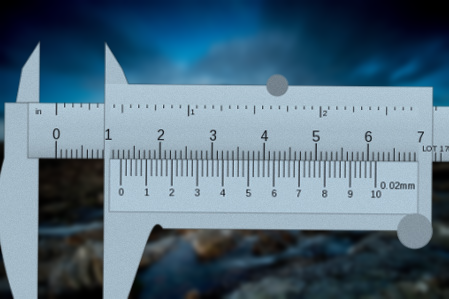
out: value=12.5 unit=mm
